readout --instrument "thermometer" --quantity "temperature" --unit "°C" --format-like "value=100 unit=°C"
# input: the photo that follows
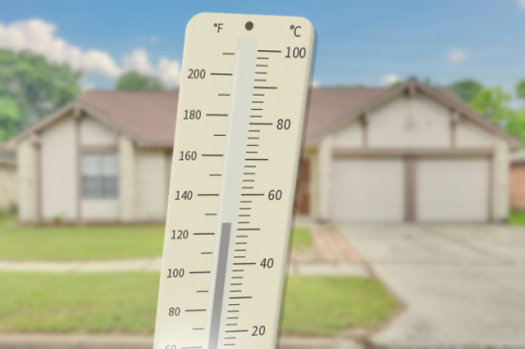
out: value=52 unit=°C
